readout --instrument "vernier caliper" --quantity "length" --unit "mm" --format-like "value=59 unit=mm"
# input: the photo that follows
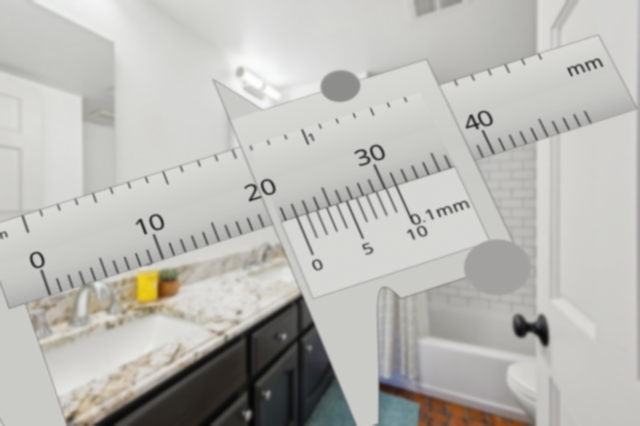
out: value=22.0 unit=mm
